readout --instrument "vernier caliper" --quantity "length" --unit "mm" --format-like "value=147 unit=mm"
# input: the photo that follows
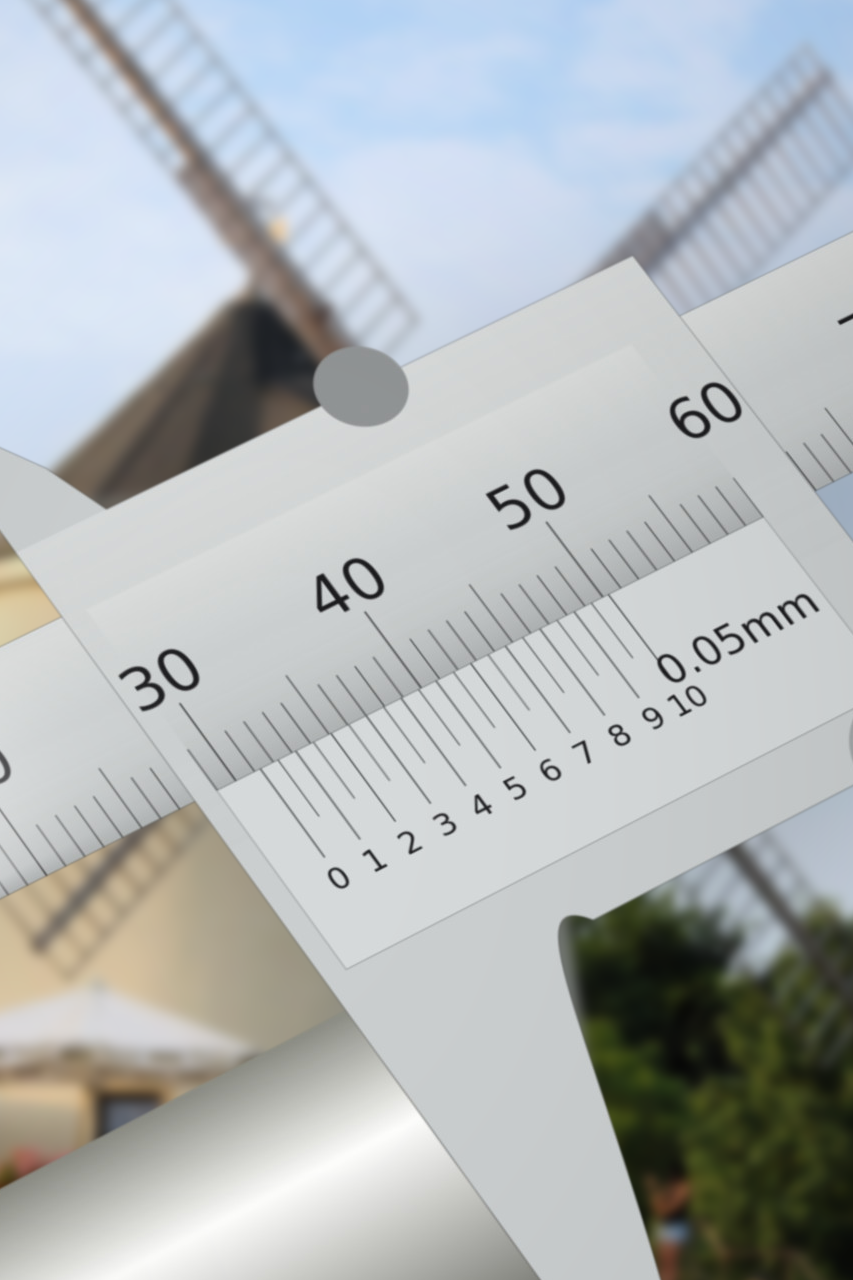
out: value=31.3 unit=mm
